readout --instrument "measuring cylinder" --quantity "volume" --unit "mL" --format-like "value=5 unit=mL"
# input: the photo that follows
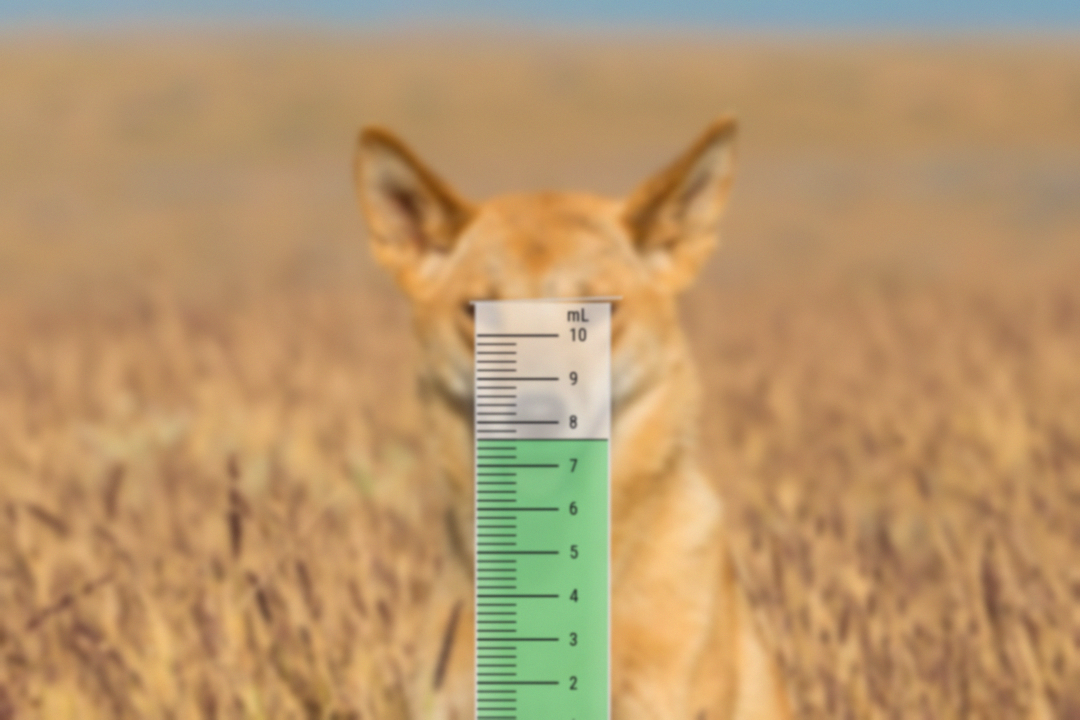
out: value=7.6 unit=mL
